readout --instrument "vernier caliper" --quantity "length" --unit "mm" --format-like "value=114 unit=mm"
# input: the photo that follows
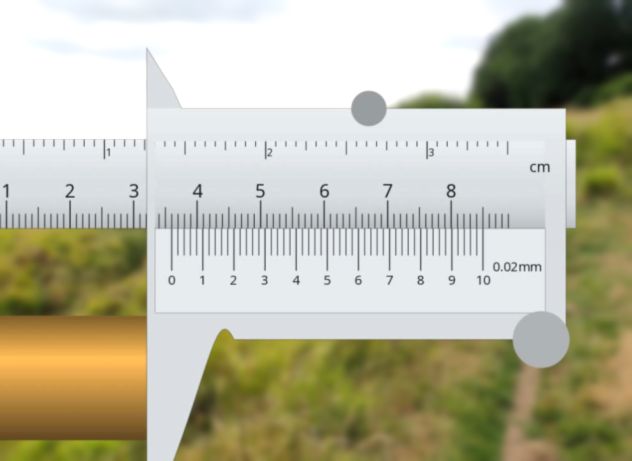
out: value=36.0 unit=mm
